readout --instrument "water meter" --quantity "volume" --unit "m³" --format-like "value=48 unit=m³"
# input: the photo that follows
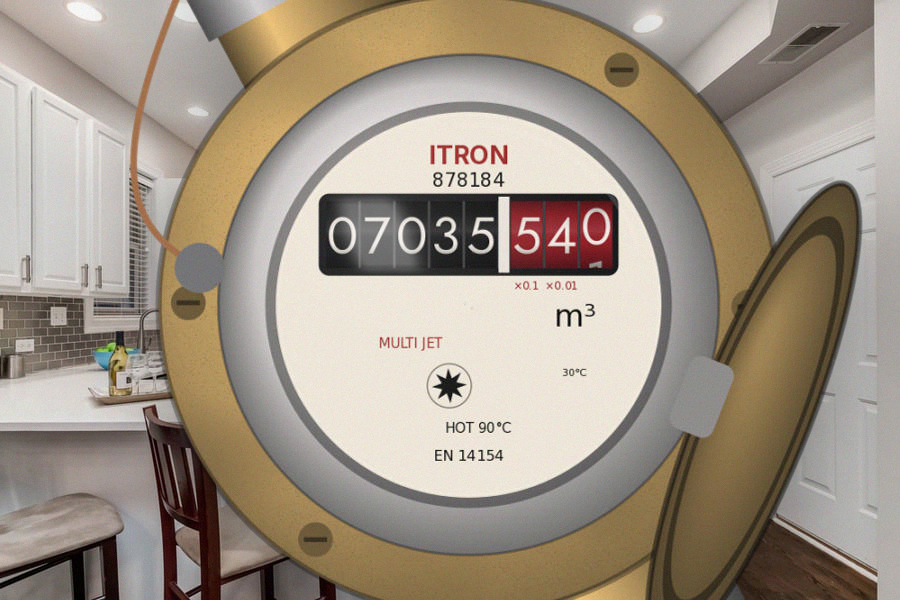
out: value=7035.540 unit=m³
